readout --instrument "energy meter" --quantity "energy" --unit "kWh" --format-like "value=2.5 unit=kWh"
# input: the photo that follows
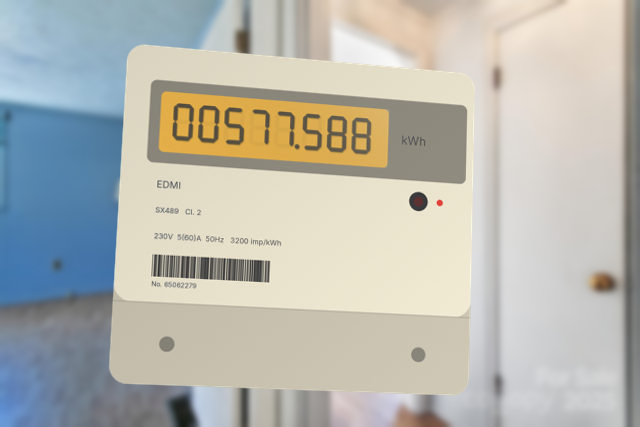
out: value=577.588 unit=kWh
